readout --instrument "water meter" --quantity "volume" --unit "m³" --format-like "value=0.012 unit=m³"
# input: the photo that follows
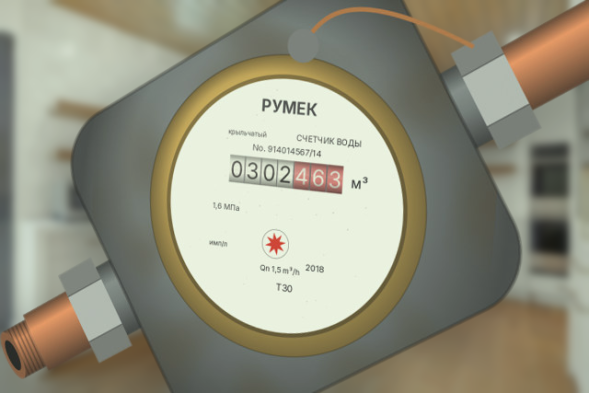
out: value=302.463 unit=m³
